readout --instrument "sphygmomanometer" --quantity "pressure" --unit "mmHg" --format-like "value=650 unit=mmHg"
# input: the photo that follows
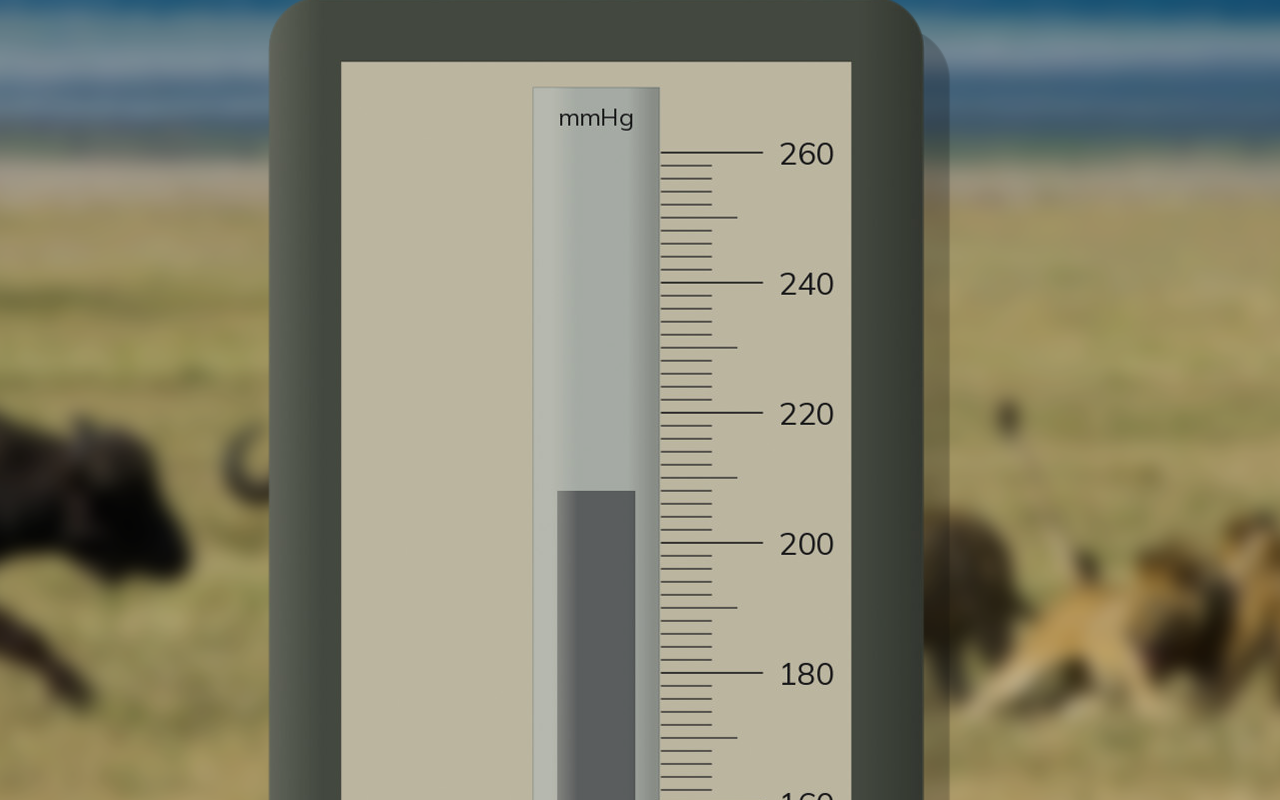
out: value=208 unit=mmHg
